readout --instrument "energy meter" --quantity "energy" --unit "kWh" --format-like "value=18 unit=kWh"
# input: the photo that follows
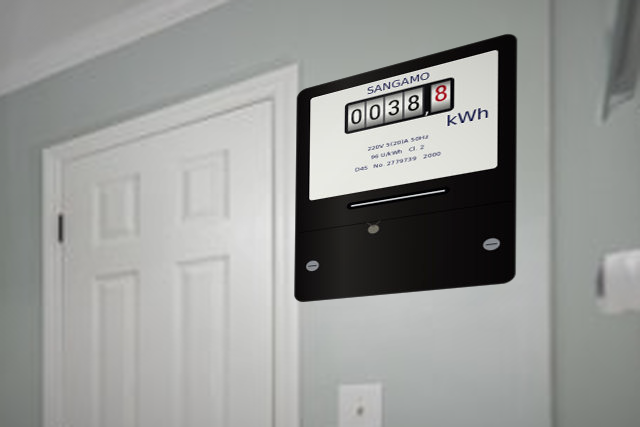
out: value=38.8 unit=kWh
